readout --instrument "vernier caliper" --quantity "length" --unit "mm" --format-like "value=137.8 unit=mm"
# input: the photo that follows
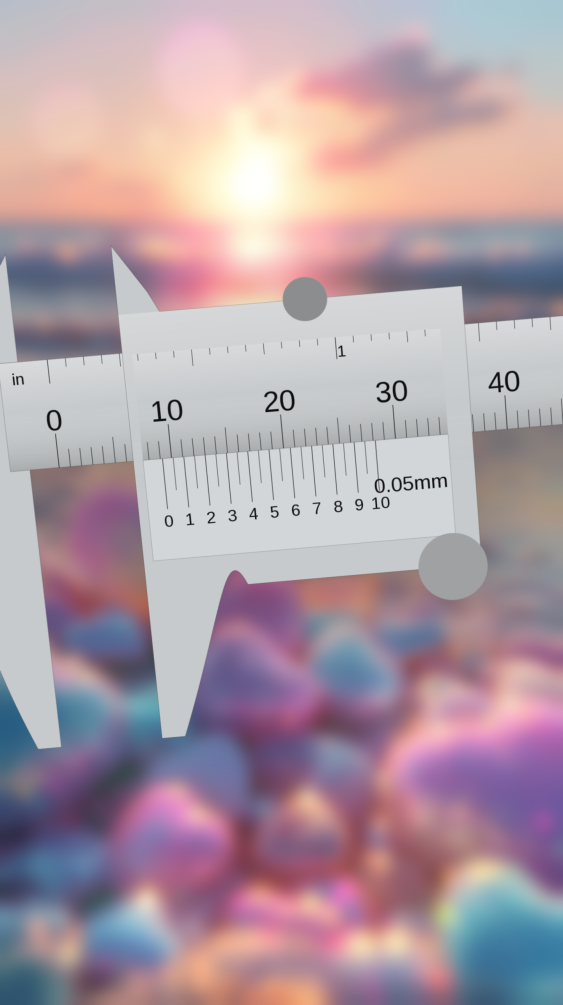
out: value=9.2 unit=mm
